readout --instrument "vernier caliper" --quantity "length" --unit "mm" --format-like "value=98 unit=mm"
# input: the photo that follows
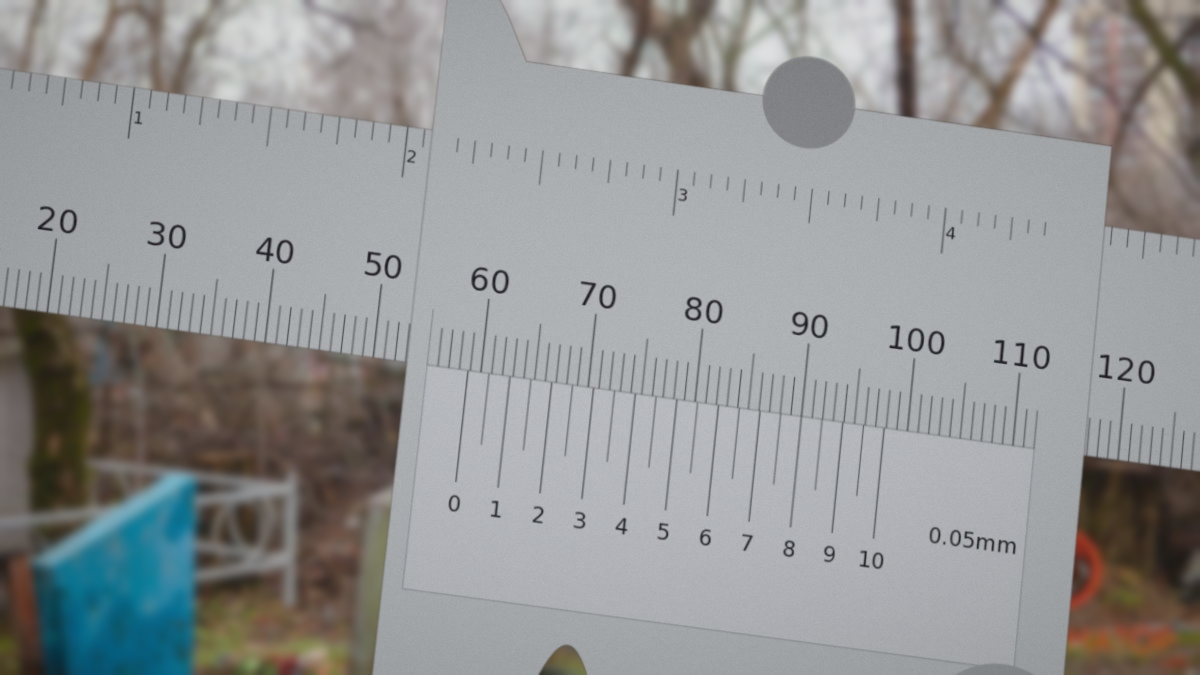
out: value=58.8 unit=mm
